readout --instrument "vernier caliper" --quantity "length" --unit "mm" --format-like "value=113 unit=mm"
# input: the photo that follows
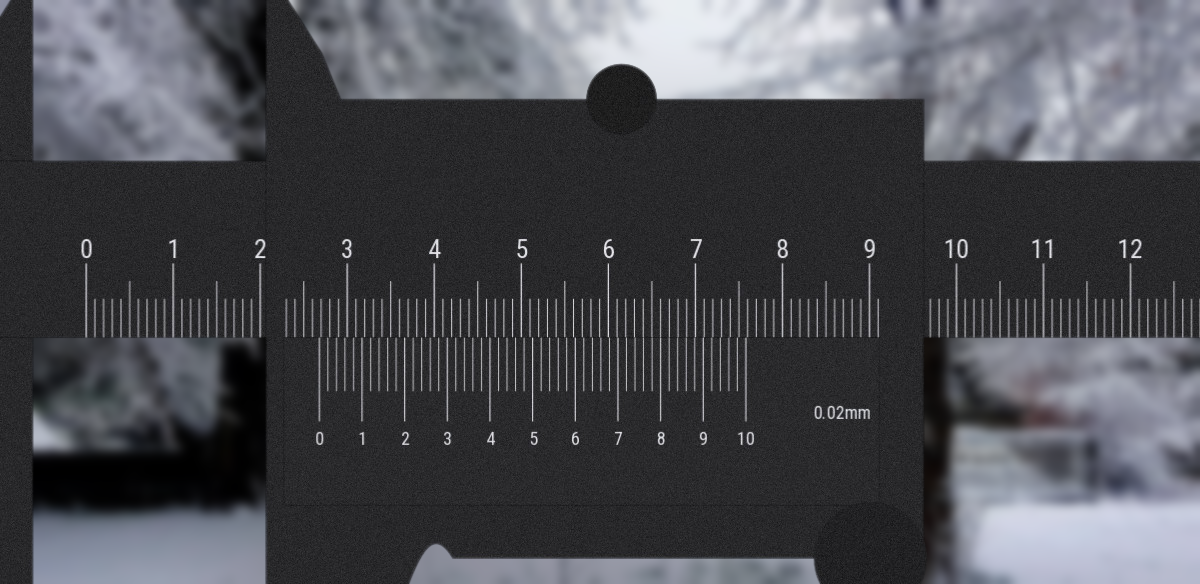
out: value=26.8 unit=mm
